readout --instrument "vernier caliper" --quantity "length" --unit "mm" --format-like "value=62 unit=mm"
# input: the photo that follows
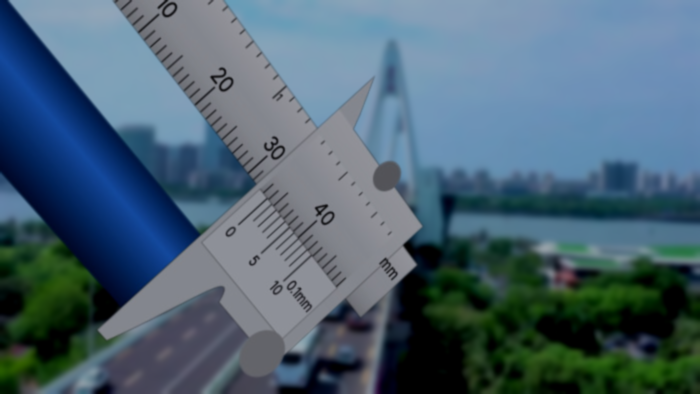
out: value=33.8 unit=mm
